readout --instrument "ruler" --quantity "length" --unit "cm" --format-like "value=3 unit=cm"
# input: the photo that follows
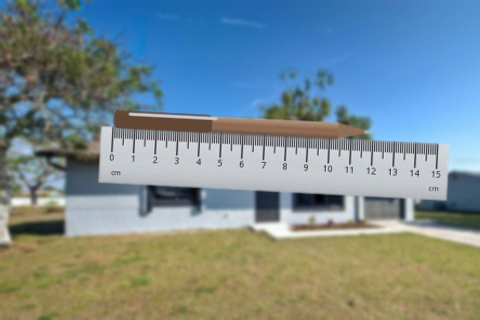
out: value=12 unit=cm
